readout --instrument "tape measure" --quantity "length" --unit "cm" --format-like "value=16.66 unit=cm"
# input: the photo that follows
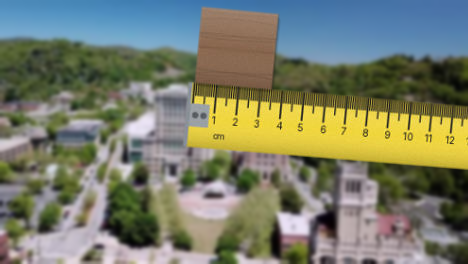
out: value=3.5 unit=cm
